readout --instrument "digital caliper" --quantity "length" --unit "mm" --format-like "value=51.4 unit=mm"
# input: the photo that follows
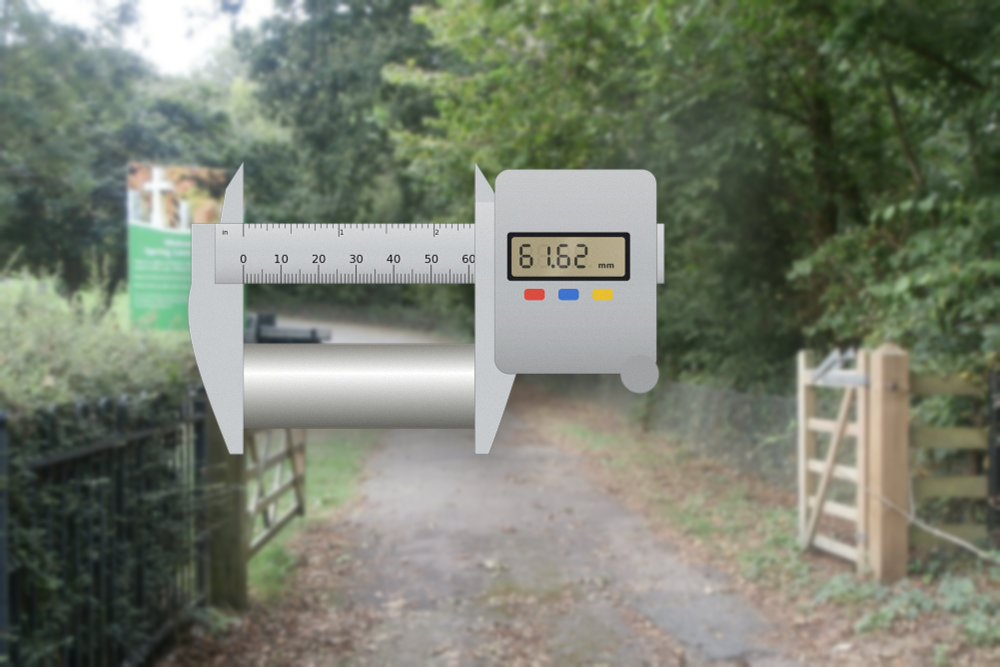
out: value=61.62 unit=mm
